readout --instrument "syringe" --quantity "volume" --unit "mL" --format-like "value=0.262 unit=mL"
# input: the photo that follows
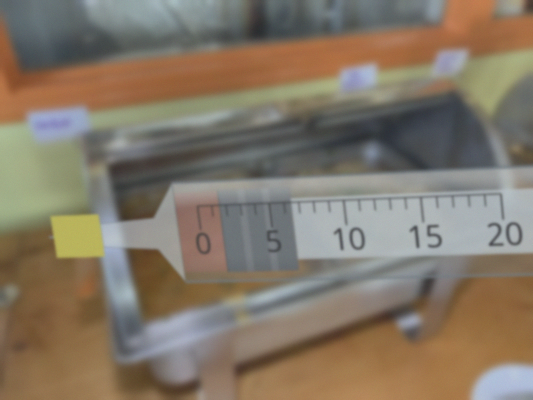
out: value=1.5 unit=mL
